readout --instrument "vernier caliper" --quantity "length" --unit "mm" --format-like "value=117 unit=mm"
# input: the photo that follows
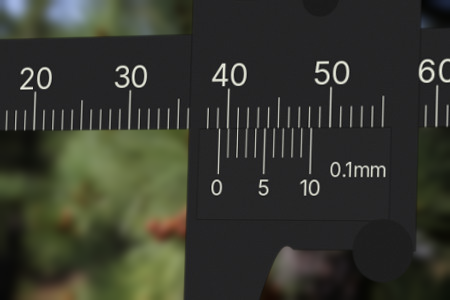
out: value=39.2 unit=mm
